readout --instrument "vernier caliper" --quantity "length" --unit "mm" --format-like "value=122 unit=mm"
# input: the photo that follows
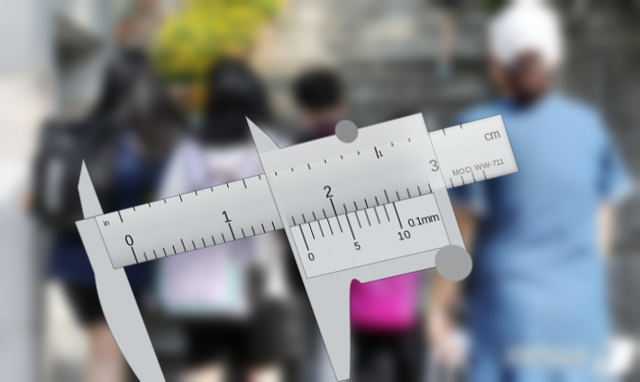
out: value=16.4 unit=mm
